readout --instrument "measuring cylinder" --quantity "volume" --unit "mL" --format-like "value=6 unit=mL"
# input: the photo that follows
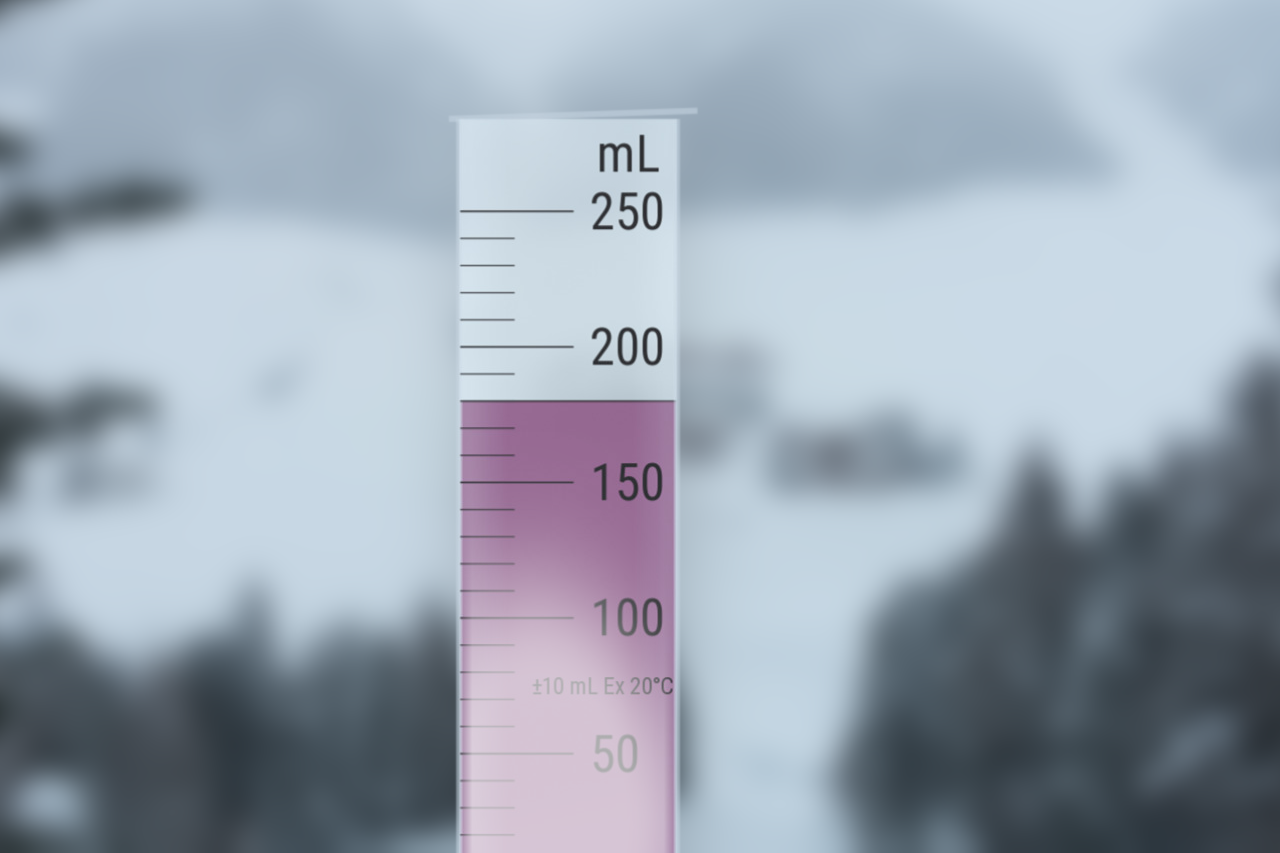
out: value=180 unit=mL
